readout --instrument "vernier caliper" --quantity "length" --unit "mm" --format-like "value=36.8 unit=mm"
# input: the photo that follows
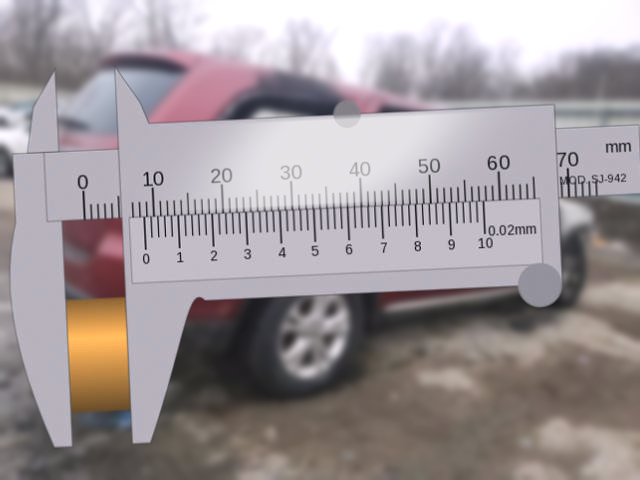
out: value=8.6 unit=mm
